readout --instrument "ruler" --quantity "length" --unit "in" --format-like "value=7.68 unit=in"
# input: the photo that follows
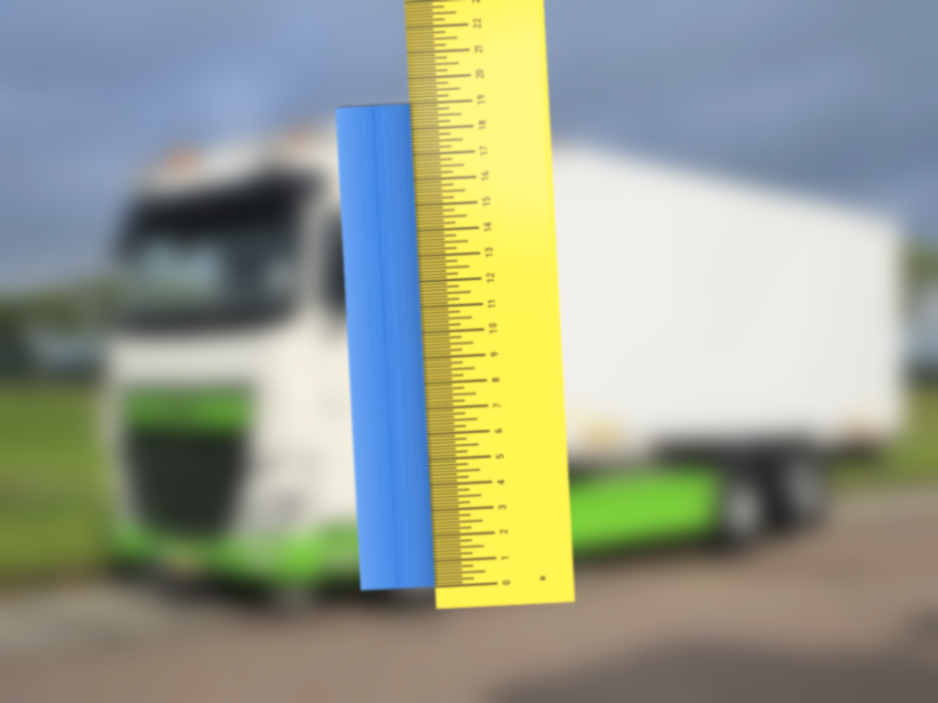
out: value=19 unit=in
